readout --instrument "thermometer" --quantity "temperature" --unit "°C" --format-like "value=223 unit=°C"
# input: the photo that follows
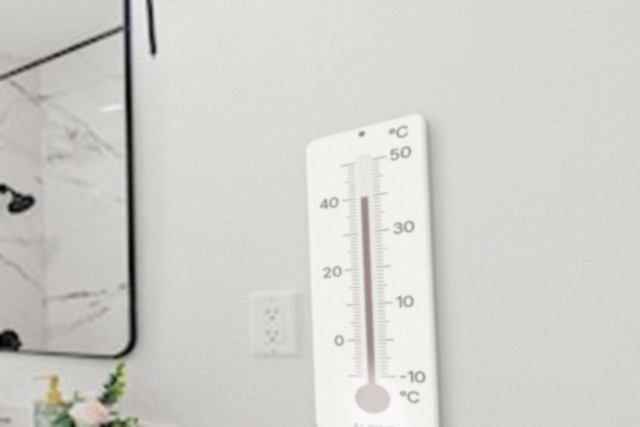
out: value=40 unit=°C
